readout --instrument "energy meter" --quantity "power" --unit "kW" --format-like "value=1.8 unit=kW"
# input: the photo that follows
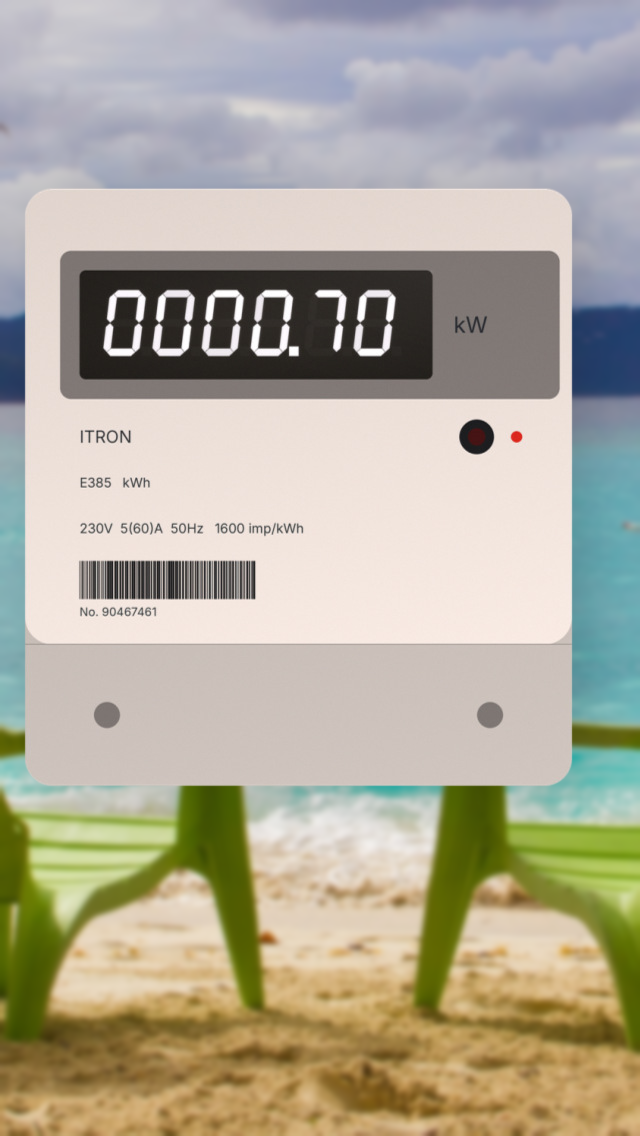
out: value=0.70 unit=kW
